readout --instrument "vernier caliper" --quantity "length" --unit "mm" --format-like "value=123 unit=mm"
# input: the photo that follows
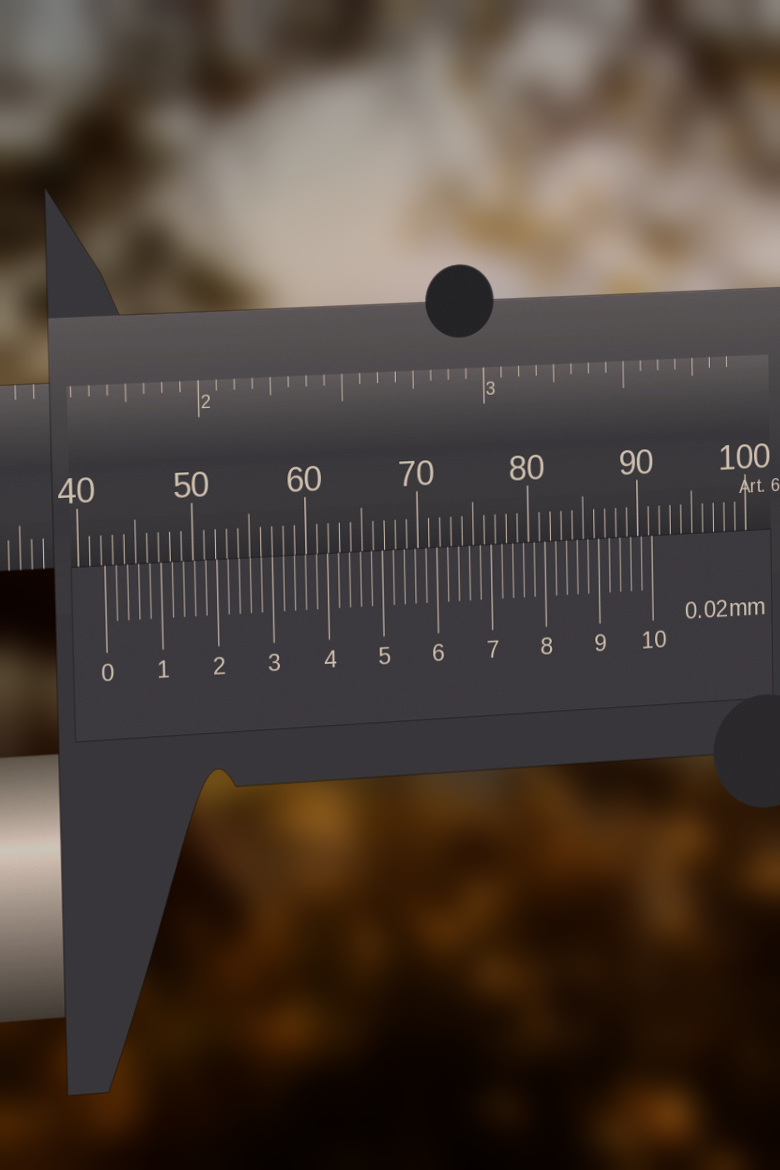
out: value=42.3 unit=mm
